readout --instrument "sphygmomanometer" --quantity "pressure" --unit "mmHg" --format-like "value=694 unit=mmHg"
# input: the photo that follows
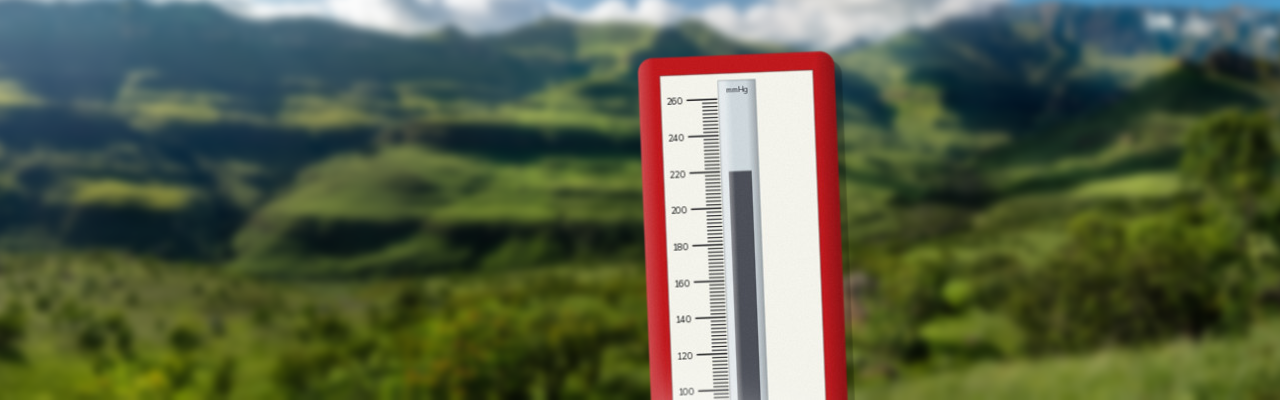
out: value=220 unit=mmHg
